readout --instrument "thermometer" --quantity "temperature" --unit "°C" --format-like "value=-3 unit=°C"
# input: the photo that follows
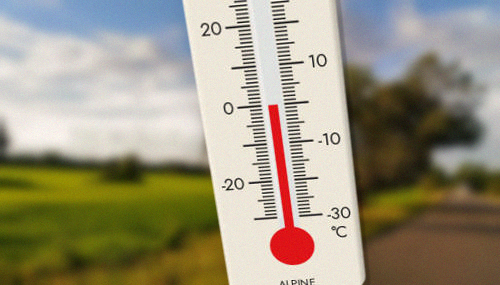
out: value=0 unit=°C
